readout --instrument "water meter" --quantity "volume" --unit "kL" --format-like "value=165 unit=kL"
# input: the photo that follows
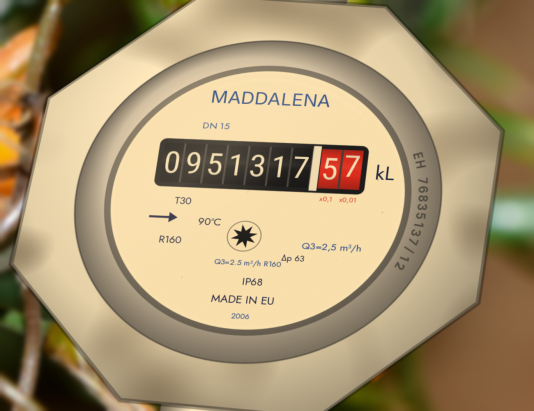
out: value=951317.57 unit=kL
